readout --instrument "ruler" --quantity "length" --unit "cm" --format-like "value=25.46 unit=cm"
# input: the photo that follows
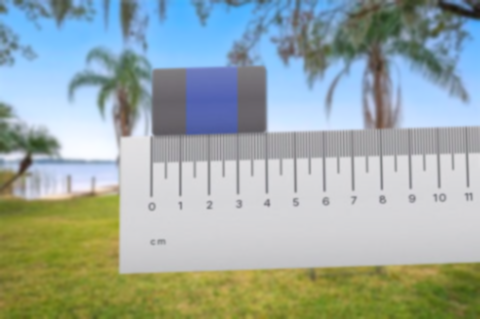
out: value=4 unit=cm
